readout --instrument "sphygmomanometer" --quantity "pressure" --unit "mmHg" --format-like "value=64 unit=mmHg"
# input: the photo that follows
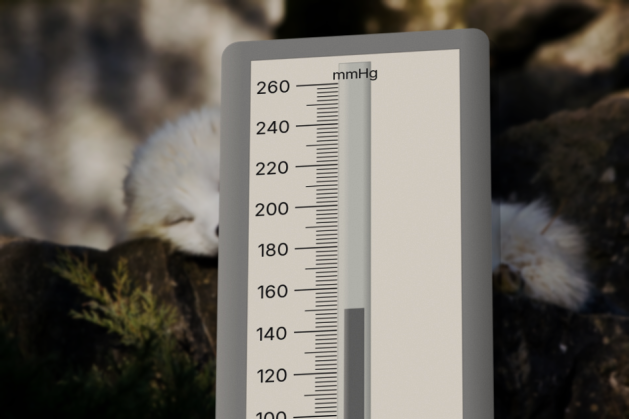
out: value=150 unit=mmHg
